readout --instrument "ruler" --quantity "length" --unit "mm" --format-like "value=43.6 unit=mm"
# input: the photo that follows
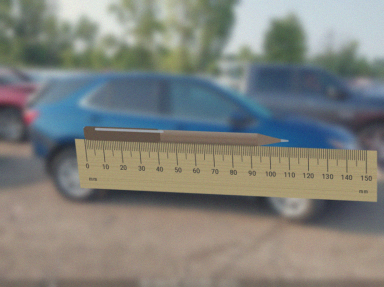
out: value=110 unit=mm
